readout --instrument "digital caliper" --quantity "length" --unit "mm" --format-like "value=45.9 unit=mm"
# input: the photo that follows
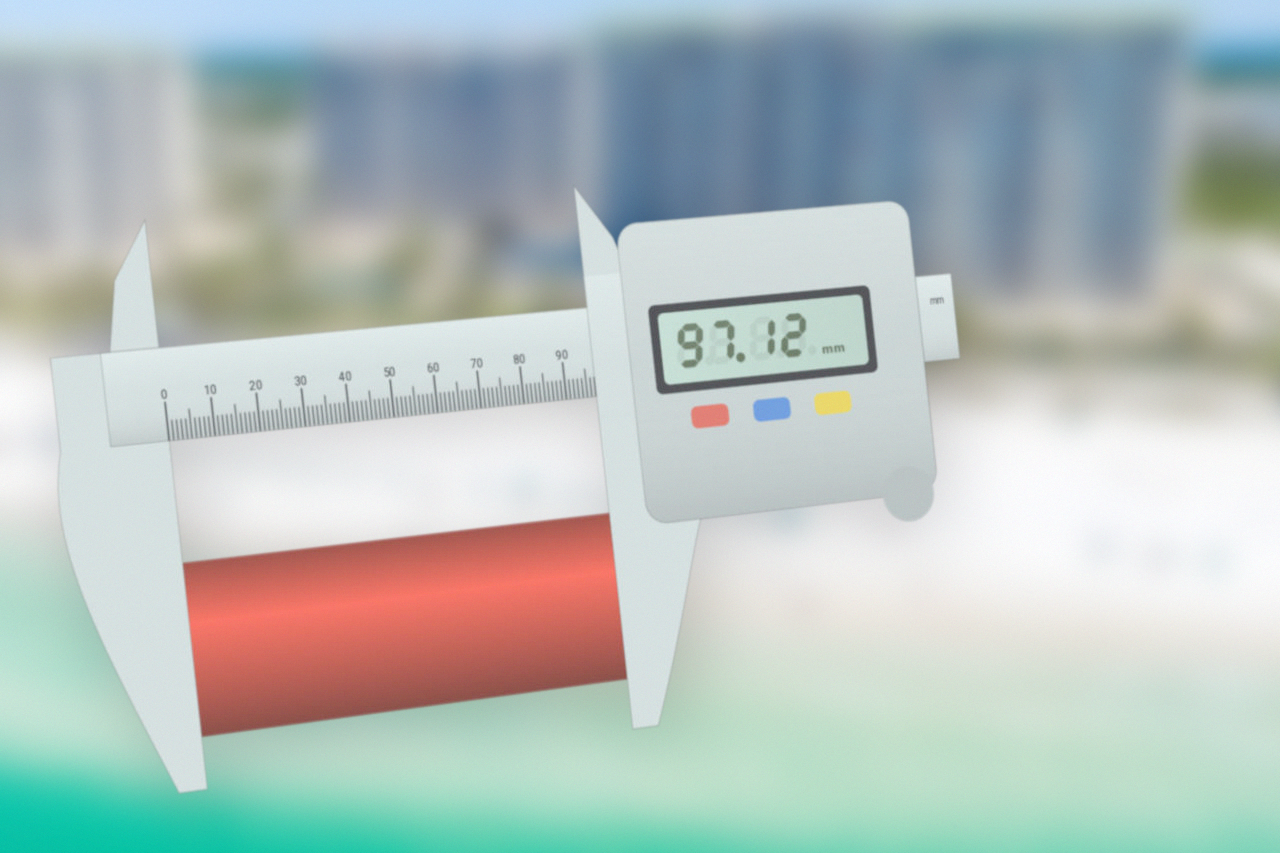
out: value=97.12 unit=mm
